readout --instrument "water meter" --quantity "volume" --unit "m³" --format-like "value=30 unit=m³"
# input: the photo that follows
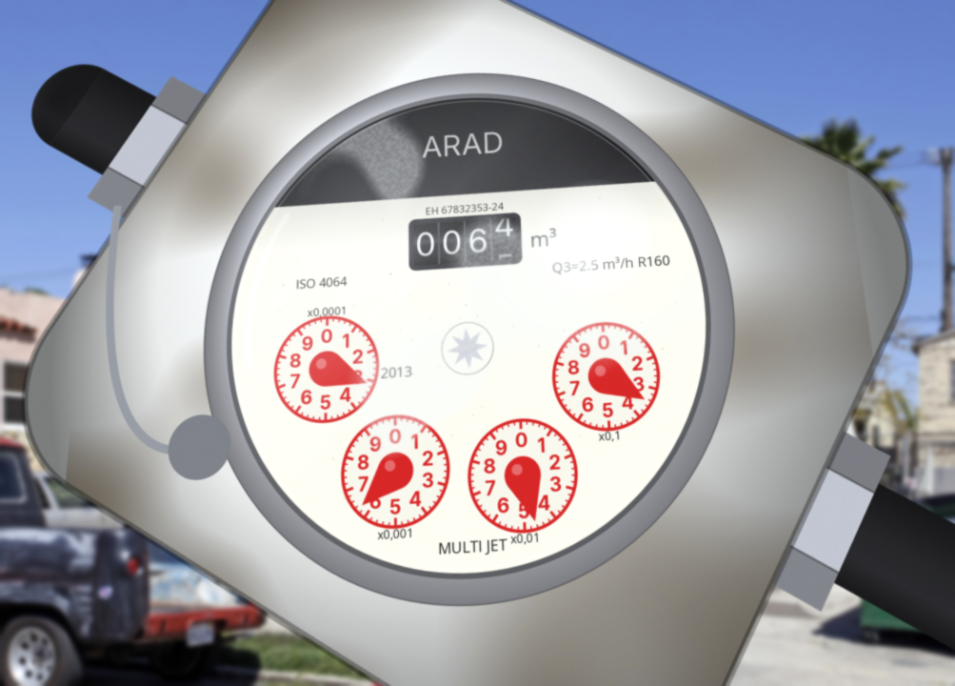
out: value=64.3463 unit=m³
